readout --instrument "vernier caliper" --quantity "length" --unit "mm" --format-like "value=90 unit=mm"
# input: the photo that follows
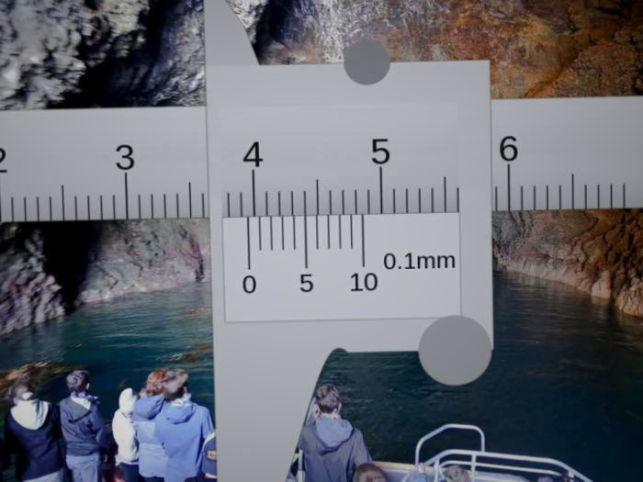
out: value=39.5 unit=mm
